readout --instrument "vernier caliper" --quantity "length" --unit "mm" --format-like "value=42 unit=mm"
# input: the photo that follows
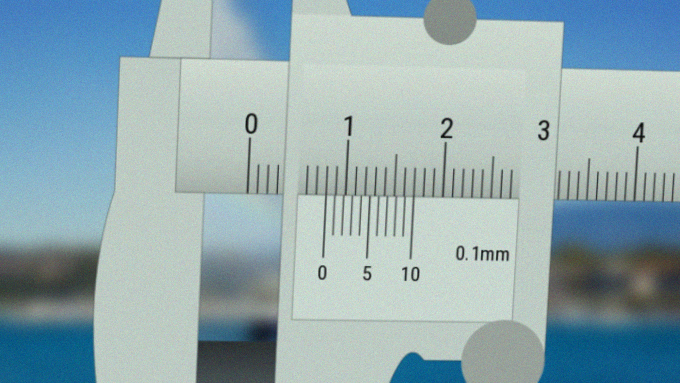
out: value=8.0 unit=mm
